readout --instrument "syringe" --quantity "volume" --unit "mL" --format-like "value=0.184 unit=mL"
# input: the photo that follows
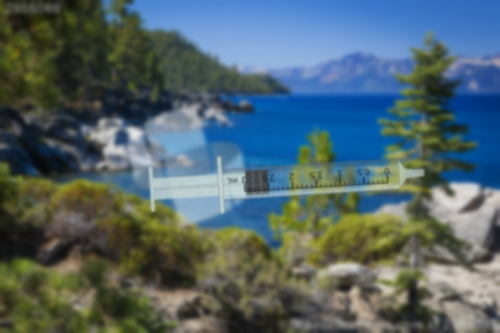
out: value=2.5 unit=mL
